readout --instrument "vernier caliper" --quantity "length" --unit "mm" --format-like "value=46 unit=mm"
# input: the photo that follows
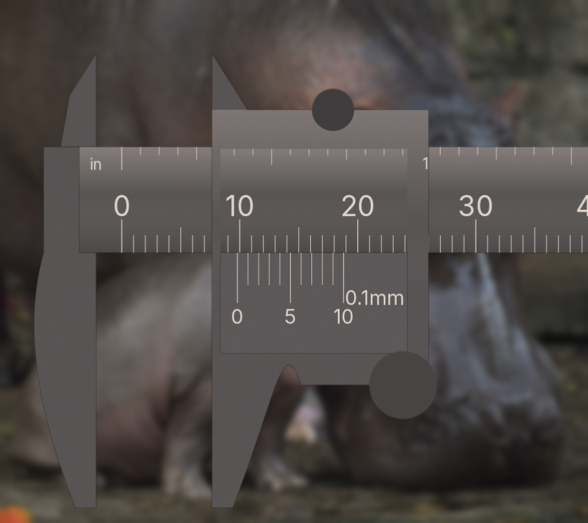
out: value=9.8 unit=mm
